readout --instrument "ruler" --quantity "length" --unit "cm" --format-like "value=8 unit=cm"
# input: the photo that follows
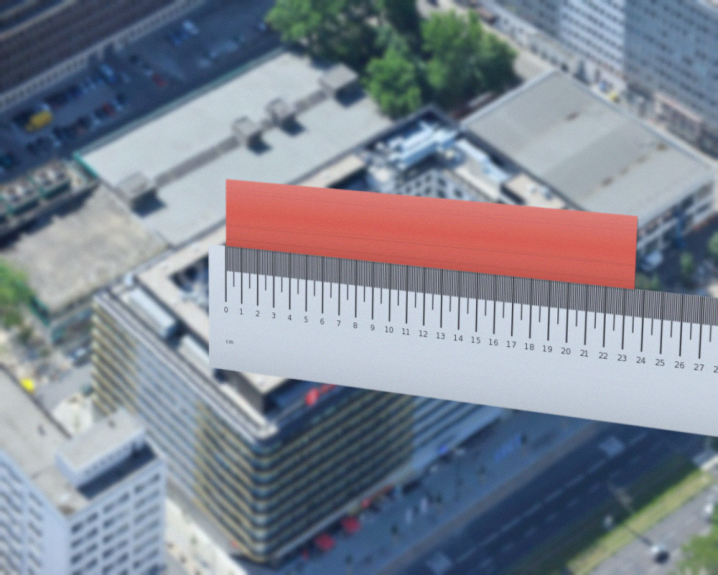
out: value=23.5 unit=cm
